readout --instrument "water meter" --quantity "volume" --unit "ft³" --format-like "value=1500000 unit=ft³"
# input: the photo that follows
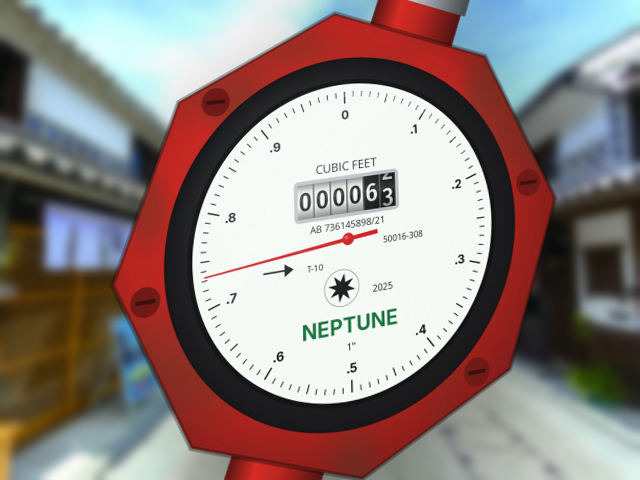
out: value=62.73 unit=ft³
